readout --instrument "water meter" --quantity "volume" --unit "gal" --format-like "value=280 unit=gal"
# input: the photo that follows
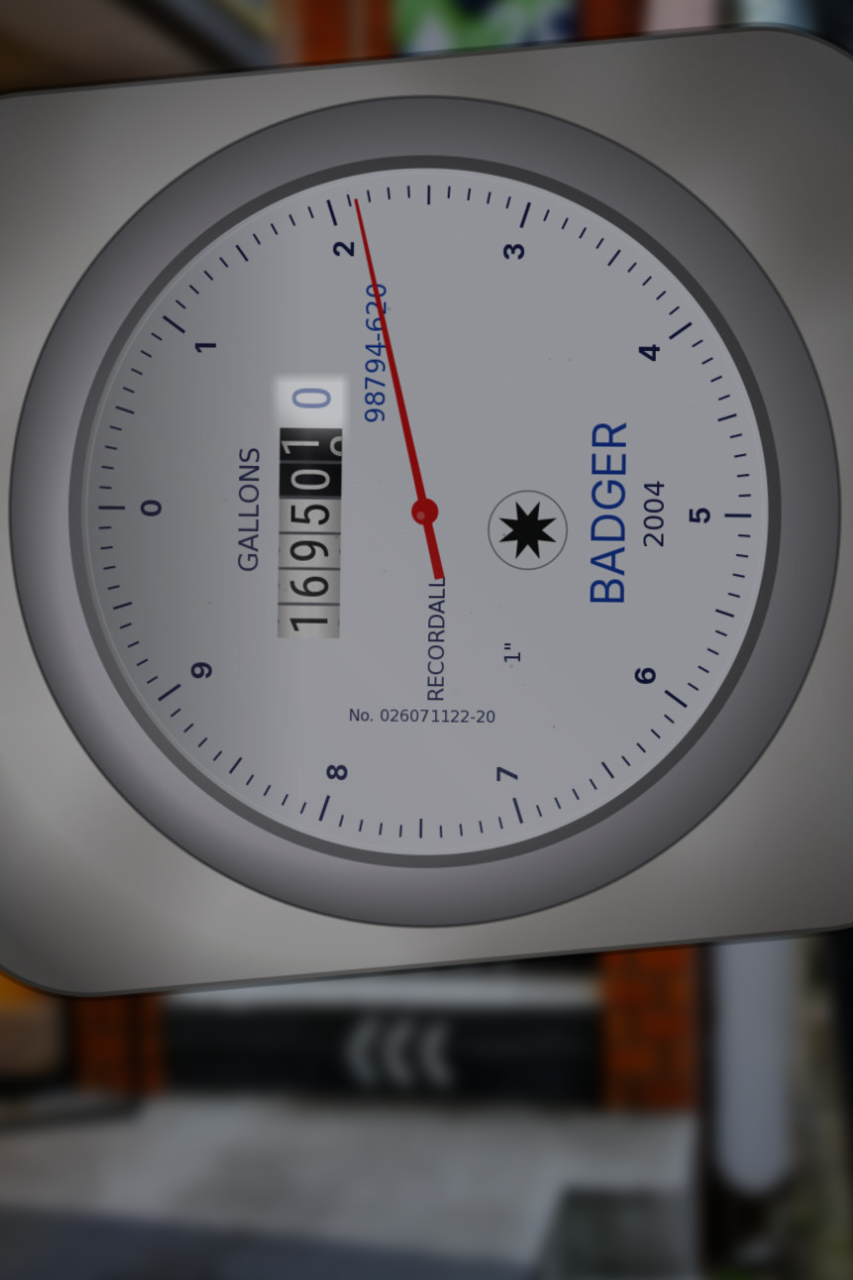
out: value=1695012.1 unit=gal
